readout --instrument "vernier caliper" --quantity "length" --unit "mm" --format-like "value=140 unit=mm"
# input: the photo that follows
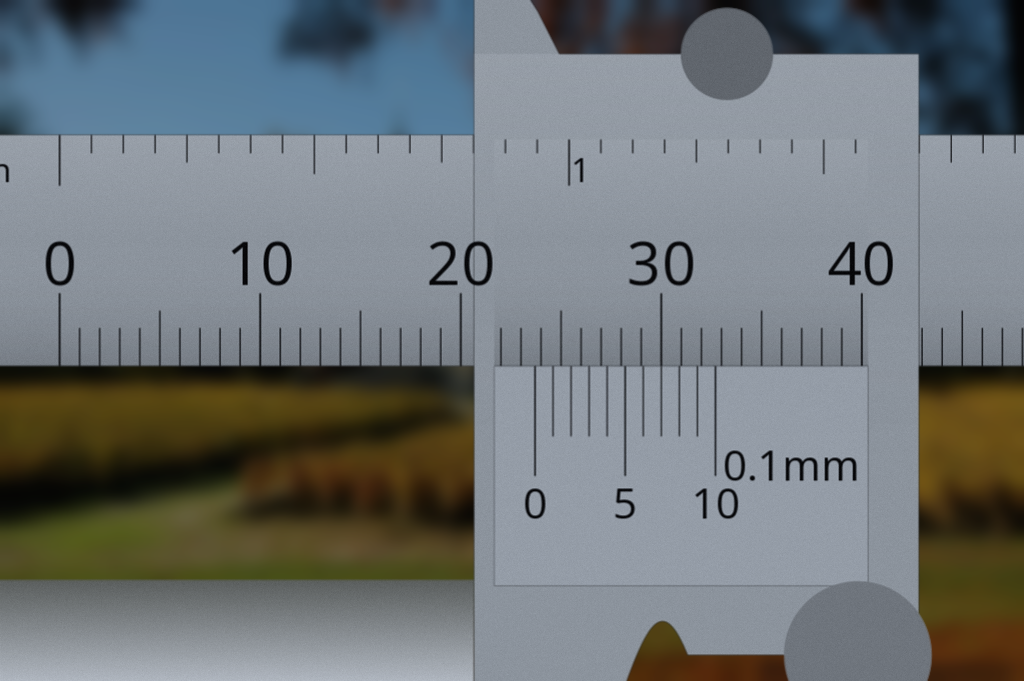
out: value=23.7 unit=mm
